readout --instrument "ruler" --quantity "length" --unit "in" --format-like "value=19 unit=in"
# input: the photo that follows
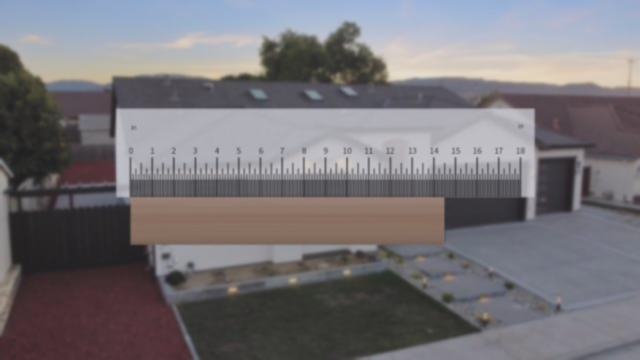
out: value=14.5 unit=in
